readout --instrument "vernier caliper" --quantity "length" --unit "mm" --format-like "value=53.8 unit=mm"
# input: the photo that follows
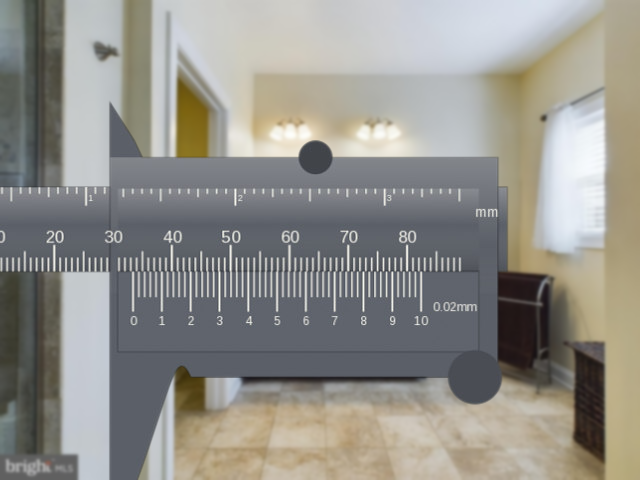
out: value=33.4 unit=mm
